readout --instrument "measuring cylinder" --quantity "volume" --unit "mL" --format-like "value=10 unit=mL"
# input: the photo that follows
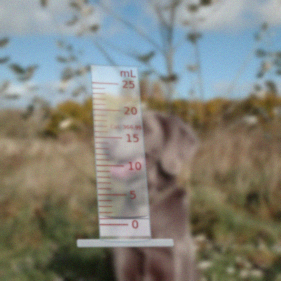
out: value=1 unit=mL
